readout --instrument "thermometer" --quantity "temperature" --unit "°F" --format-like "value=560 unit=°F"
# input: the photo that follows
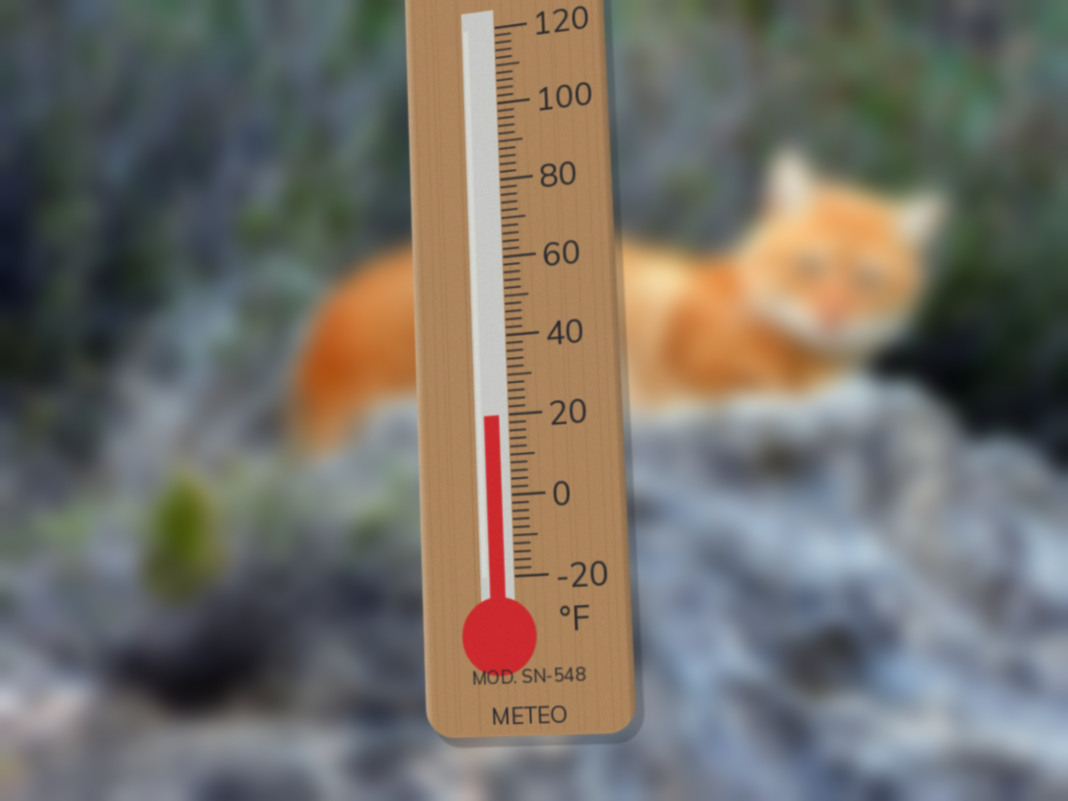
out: value=20 unit=°F
